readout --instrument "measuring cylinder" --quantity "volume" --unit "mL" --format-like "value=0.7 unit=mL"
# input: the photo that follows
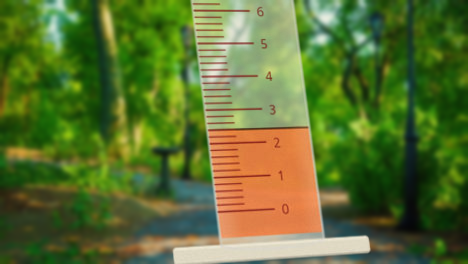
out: value=2.4 unit=mL
